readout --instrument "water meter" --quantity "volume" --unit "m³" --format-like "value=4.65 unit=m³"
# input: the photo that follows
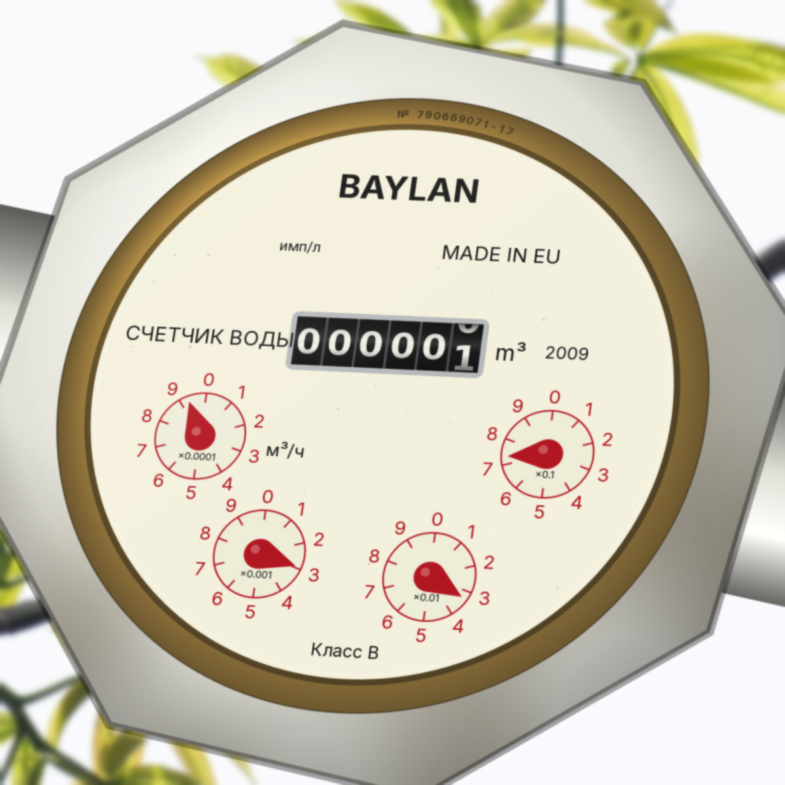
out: value=0.7329 unit=m³
